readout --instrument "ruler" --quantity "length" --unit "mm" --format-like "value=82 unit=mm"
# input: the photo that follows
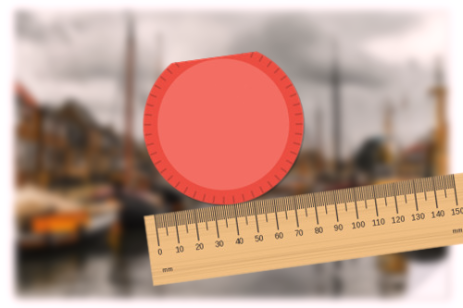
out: value=80 unit=mm
